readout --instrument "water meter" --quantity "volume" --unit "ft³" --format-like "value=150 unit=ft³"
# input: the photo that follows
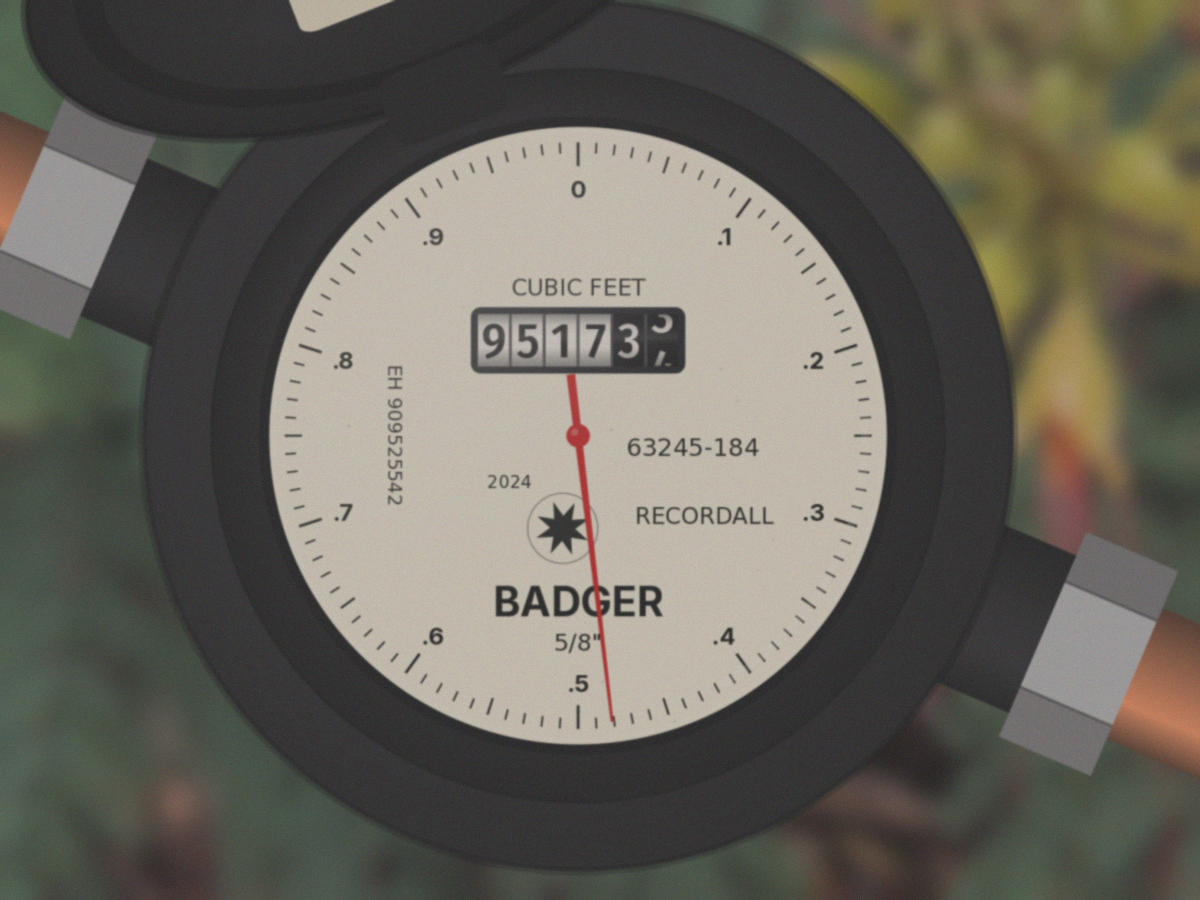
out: value=951733.48 unit=ft³
